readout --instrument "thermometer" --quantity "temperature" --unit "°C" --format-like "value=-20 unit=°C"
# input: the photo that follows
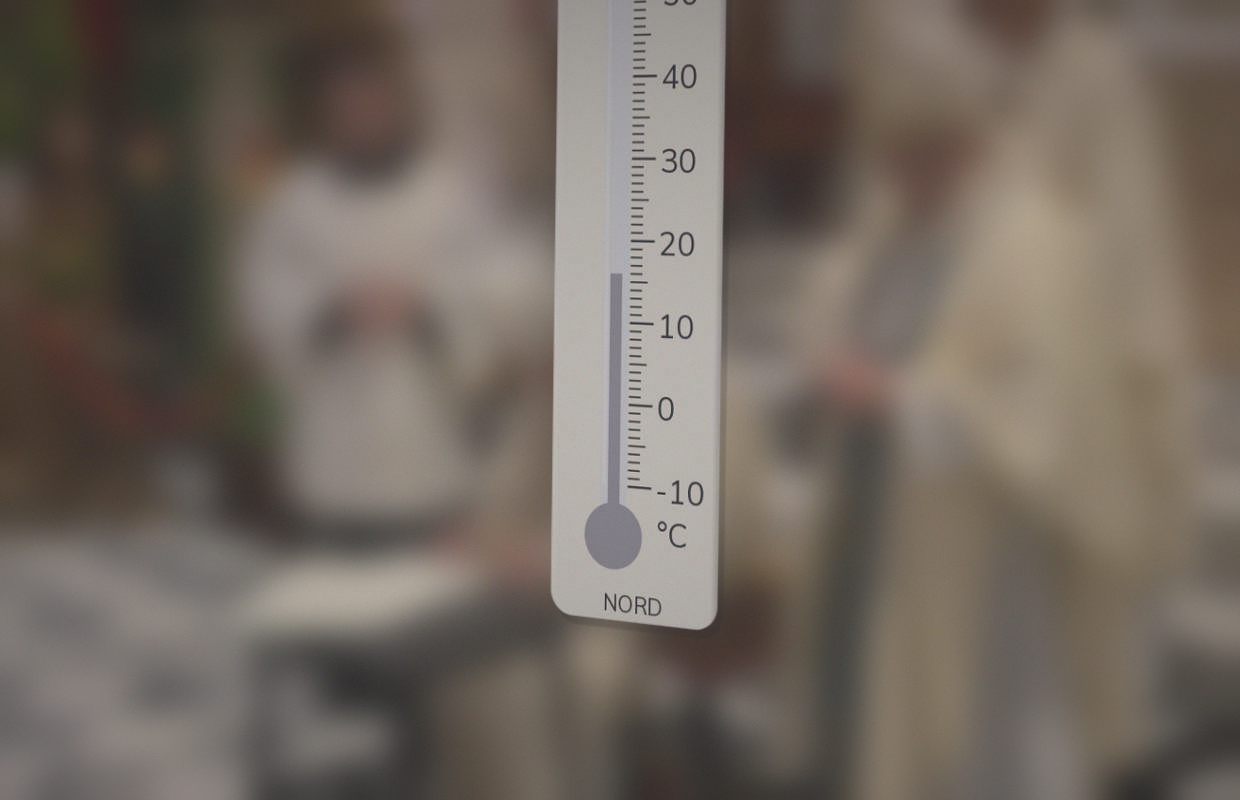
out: value=16 unit=°C
